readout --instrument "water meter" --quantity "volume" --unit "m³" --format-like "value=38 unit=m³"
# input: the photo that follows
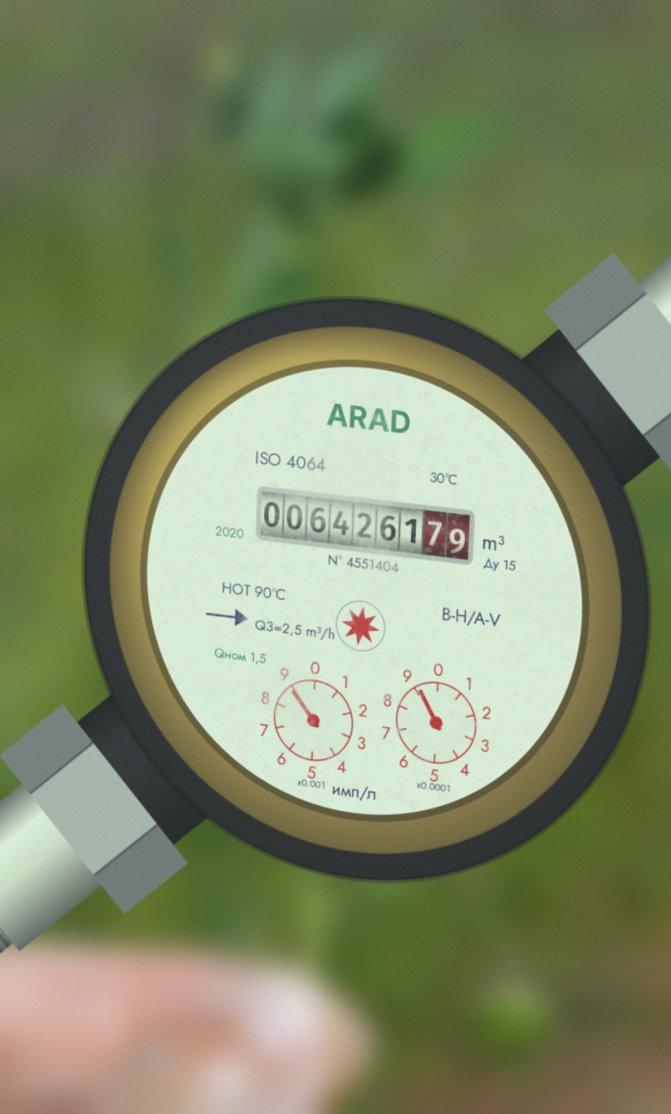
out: value=64261.7889 unit=m³
